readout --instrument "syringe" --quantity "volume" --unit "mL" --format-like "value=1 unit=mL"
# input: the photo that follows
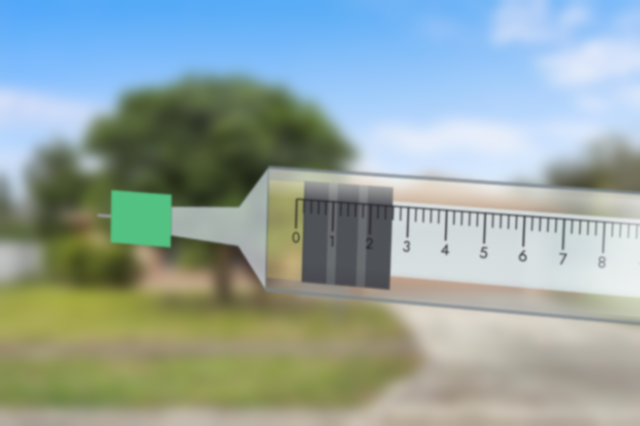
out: value=0.2 unit=mL
